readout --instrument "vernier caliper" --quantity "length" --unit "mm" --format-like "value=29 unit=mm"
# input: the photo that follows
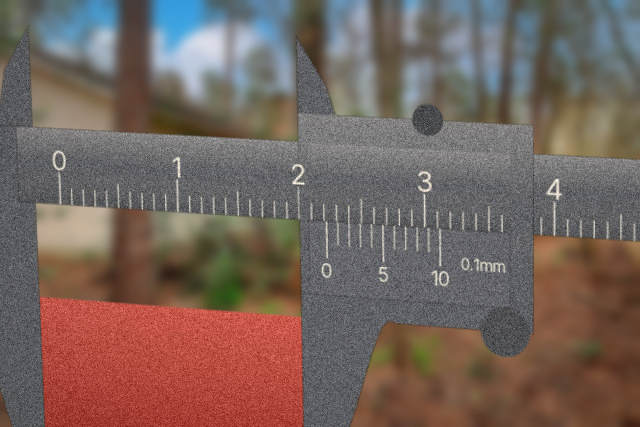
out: value=22.2 unit=mm
